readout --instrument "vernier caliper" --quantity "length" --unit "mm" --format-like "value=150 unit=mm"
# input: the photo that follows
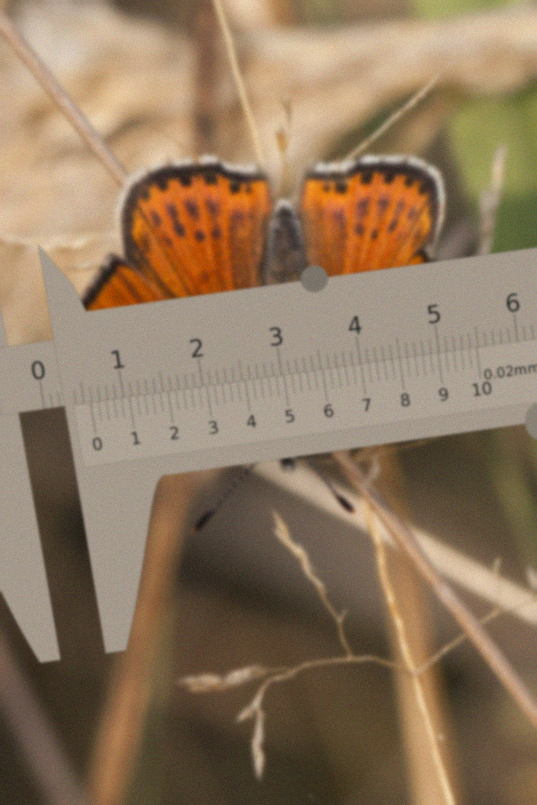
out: value=5.8 unit=mm
